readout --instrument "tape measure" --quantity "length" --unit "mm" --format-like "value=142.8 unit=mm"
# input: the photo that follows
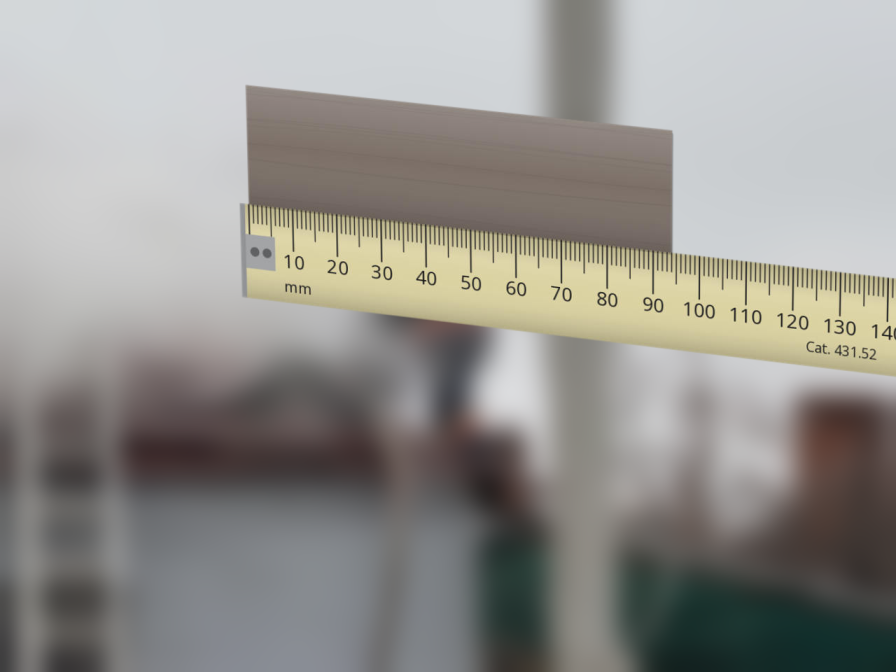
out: value=94 unit=mm
